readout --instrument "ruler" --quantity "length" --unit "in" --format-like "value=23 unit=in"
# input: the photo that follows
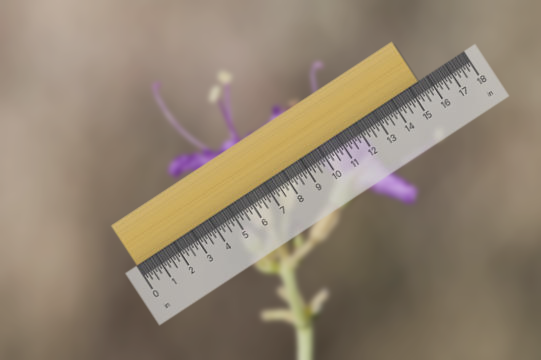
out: value=15.5 unit=in
